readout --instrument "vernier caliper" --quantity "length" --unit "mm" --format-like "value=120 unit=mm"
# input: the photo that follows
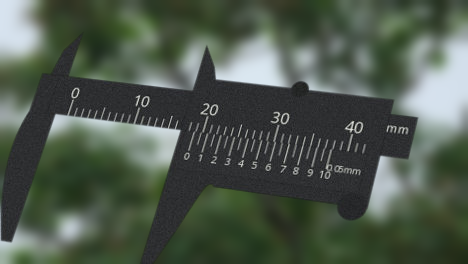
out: value=18.8 unit=mm
